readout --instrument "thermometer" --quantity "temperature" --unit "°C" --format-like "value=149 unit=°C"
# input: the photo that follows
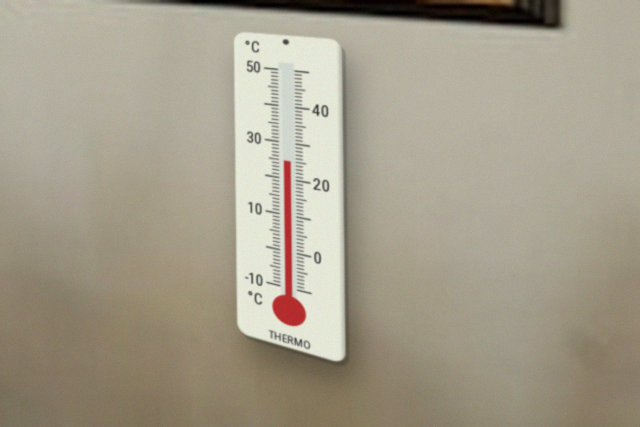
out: value=25 unit=°C
